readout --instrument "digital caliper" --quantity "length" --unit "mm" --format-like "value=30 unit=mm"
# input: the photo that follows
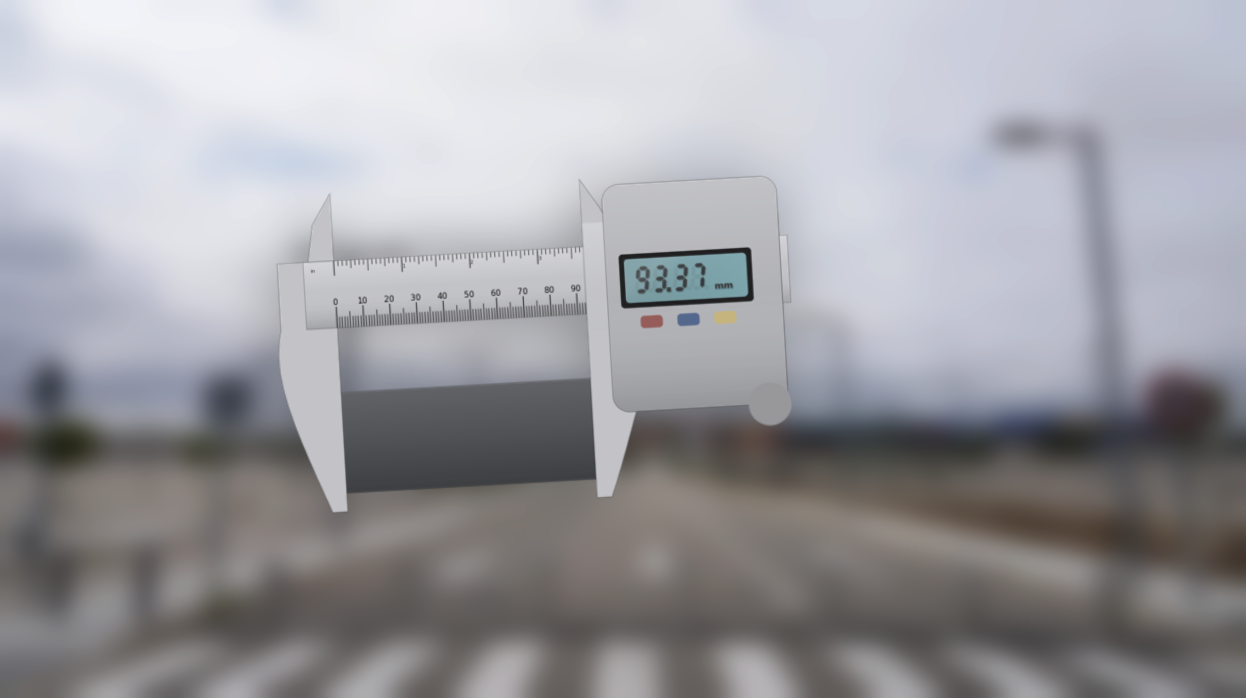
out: value=93.37 unit=mm
